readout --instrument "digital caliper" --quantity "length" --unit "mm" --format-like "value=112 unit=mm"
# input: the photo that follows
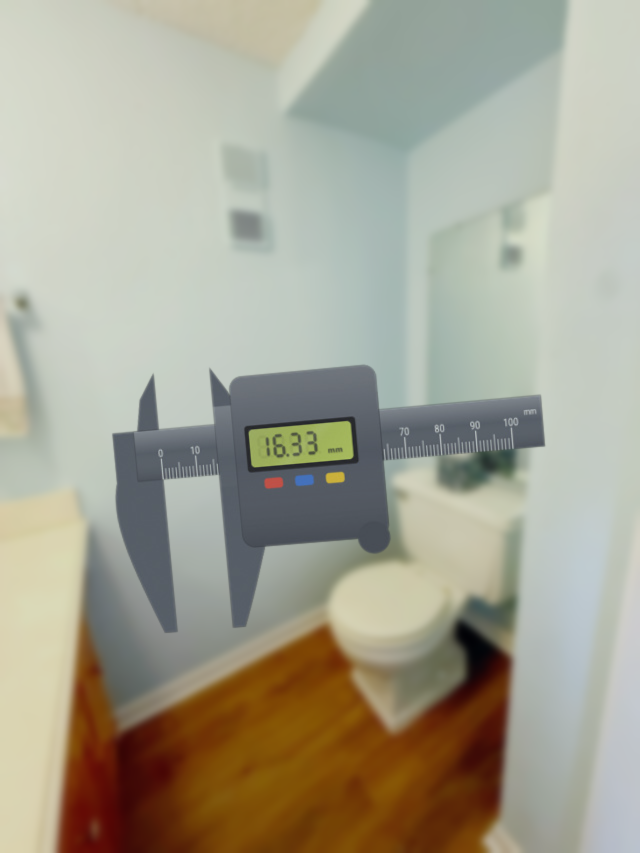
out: value=16.33 unit=mm
